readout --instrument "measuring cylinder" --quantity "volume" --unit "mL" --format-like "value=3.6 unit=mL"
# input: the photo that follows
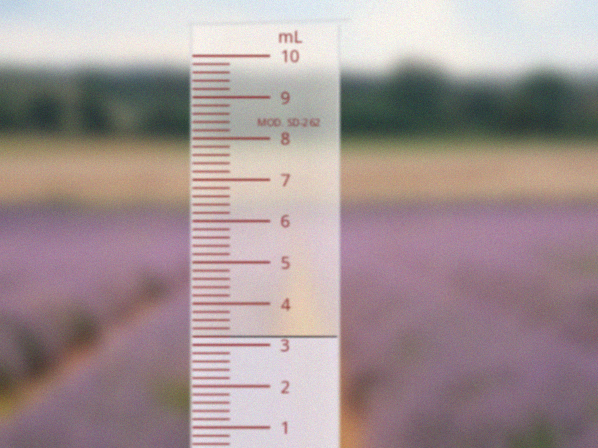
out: value=3.2 unit=mL
